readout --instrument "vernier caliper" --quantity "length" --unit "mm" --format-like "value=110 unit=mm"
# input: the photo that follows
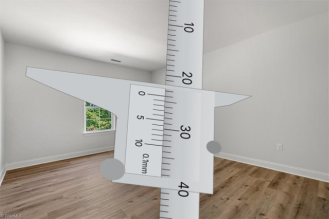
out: value=24.0 unit=mm
